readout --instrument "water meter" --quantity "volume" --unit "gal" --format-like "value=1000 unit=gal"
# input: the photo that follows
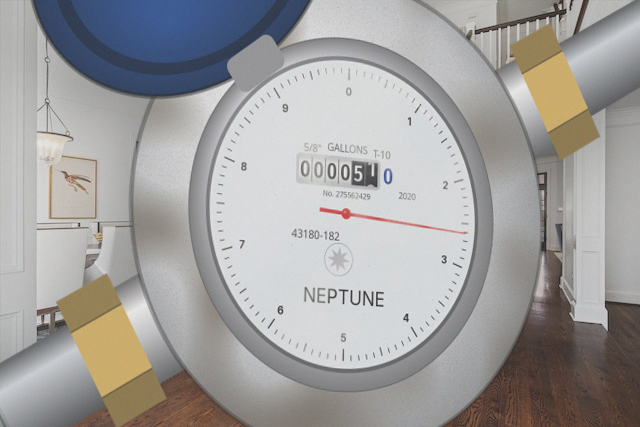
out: value=512.6 unit=gal
